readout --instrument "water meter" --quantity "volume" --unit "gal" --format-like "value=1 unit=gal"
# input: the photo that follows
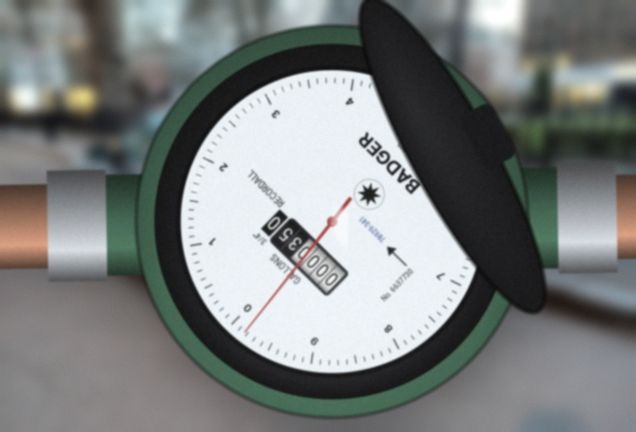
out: value=349.8 unit=gal
